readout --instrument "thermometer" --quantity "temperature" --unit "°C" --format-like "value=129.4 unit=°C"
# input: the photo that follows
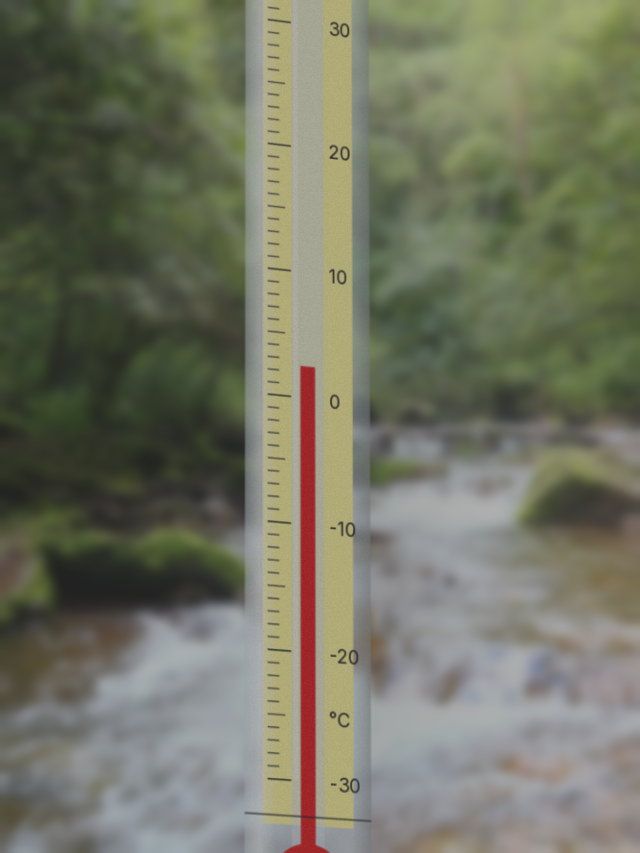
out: value=2.5 unit=°C
